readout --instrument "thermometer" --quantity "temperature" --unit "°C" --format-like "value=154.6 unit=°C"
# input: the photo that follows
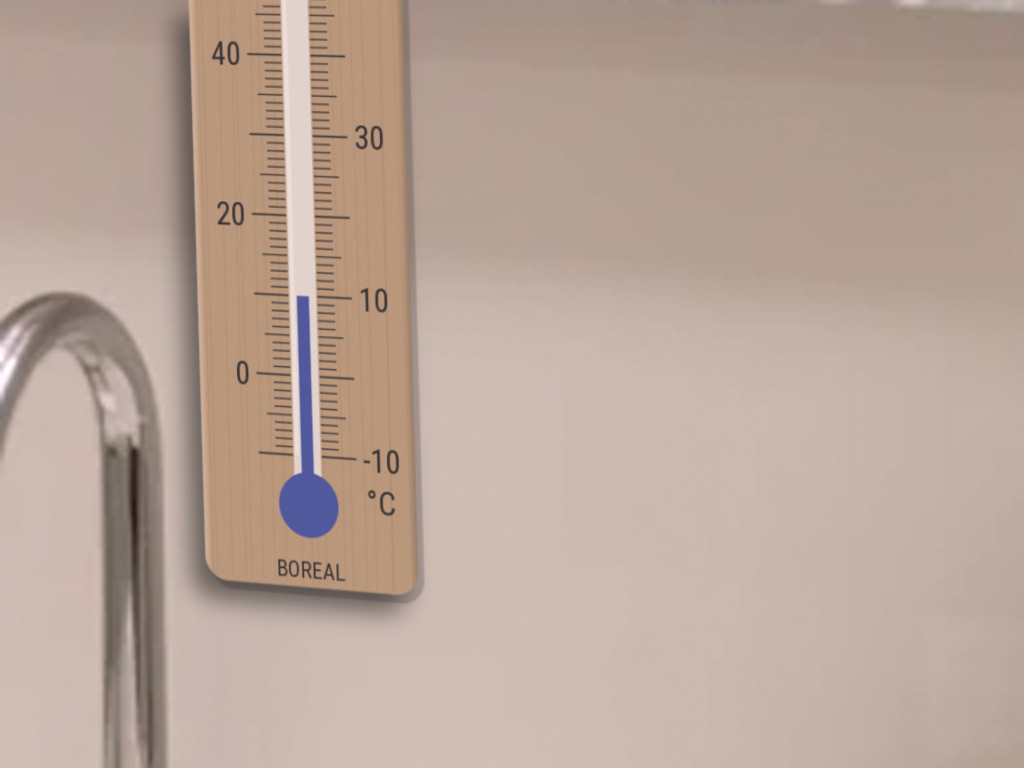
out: value=10 unit=°C
